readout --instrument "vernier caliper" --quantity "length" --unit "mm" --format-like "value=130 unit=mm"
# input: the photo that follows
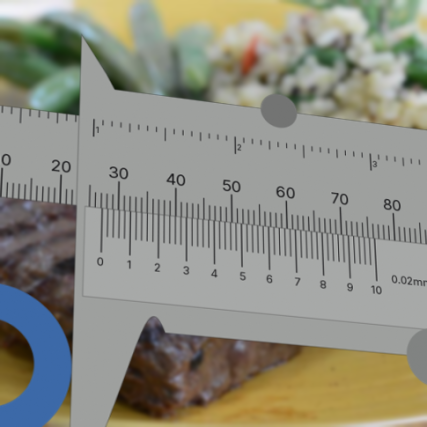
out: value=27.2 unit=mm
